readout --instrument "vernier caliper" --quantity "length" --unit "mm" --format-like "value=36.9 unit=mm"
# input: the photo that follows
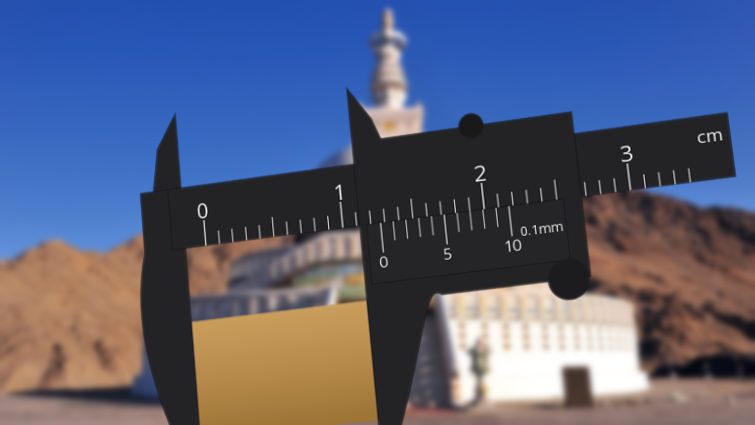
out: value=12.7 unit=mm
